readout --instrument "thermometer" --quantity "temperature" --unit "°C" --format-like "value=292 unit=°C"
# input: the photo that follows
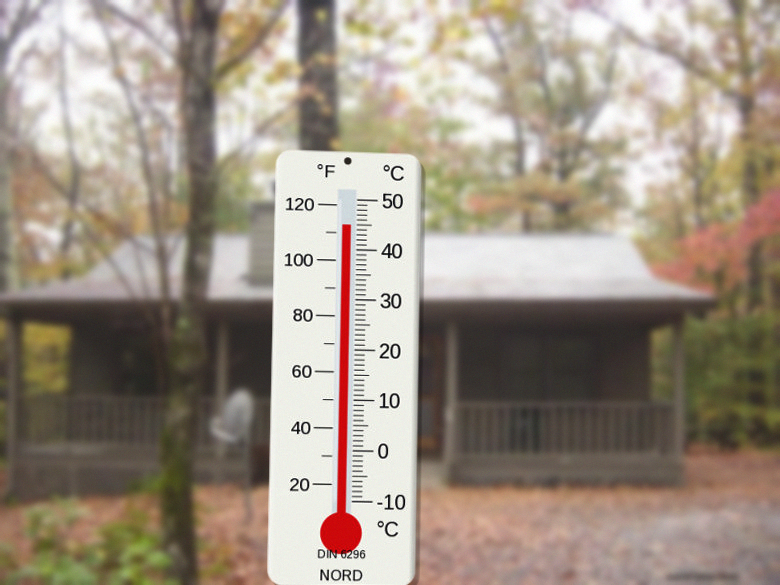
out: value=45 unit=°C
